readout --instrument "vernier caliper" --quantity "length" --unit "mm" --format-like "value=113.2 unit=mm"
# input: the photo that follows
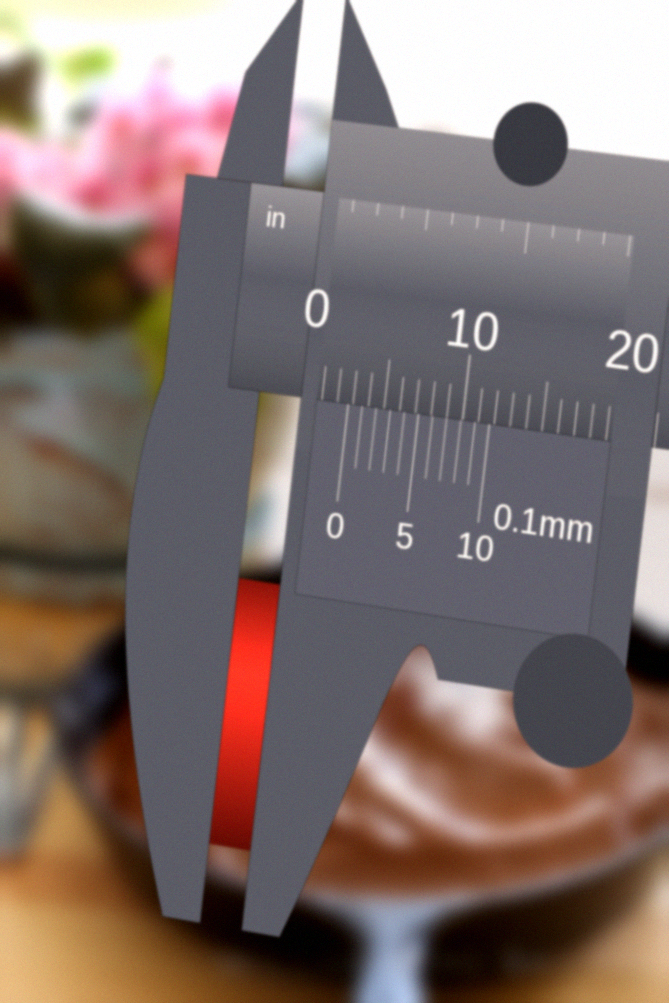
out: value=2.7 unit=mm
